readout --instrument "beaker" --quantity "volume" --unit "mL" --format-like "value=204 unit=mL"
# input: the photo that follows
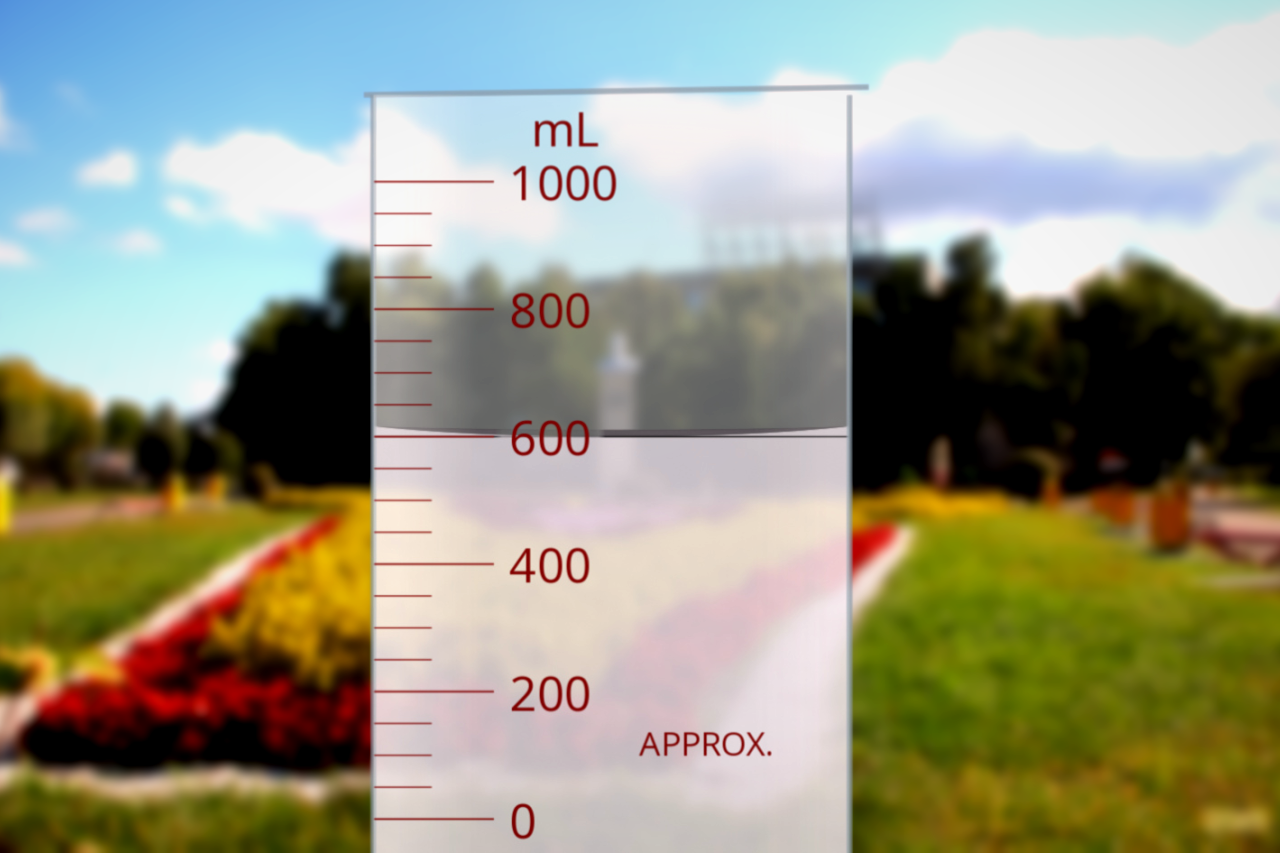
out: value=600 unit=mL
